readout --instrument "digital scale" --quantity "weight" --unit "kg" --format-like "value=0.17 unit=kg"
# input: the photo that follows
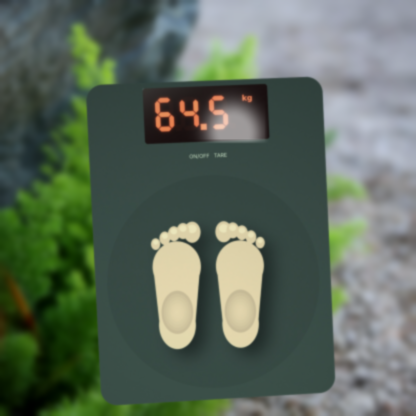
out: value=64.5 unit=kg
